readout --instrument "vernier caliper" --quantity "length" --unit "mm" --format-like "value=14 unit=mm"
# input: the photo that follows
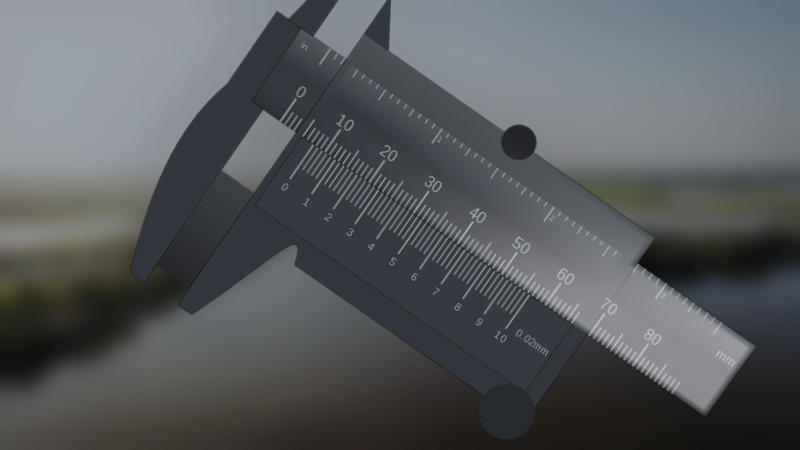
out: value=7.5 unit=mm
